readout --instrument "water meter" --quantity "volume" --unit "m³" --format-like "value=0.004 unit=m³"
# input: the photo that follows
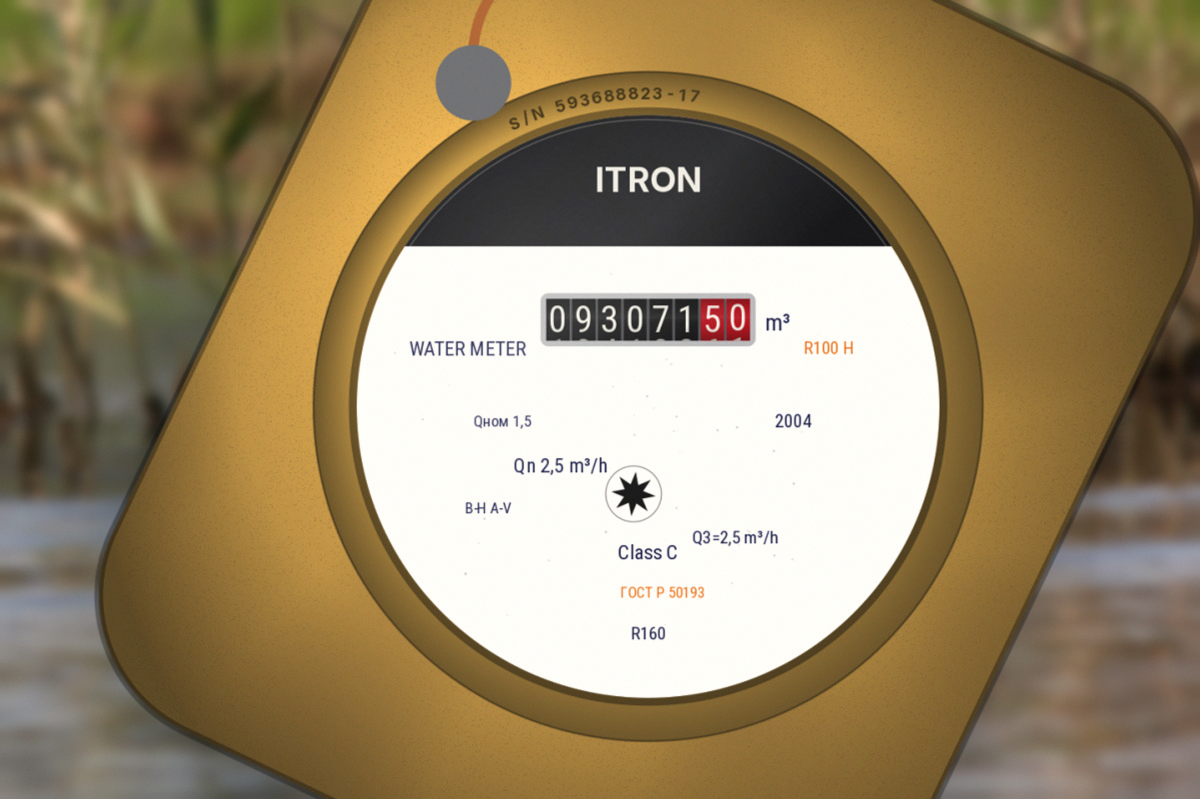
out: value=93071.50 unit=m³
